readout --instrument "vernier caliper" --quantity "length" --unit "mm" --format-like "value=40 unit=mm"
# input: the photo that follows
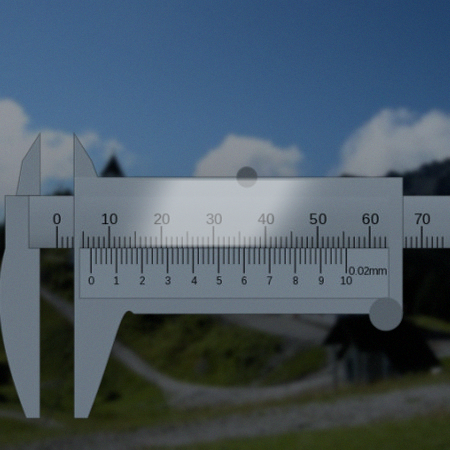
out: value=6.5 unit=mm
